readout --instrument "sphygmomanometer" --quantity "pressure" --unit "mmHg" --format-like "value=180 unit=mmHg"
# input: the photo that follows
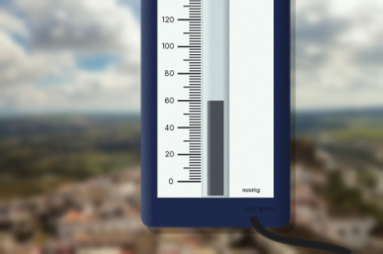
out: value=60 unit=mmHg
